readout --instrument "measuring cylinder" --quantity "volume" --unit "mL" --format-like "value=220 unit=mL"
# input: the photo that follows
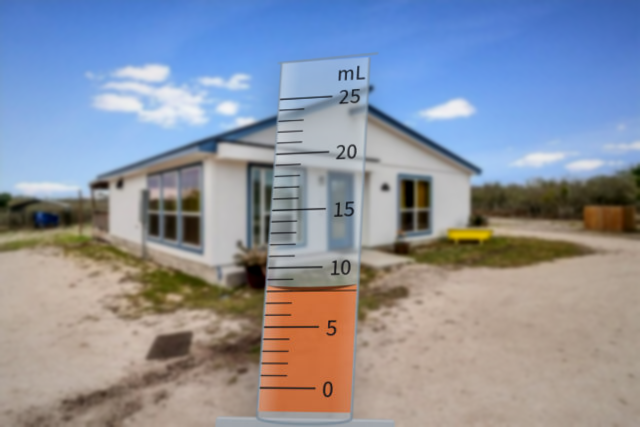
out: value=8 unit=mL
